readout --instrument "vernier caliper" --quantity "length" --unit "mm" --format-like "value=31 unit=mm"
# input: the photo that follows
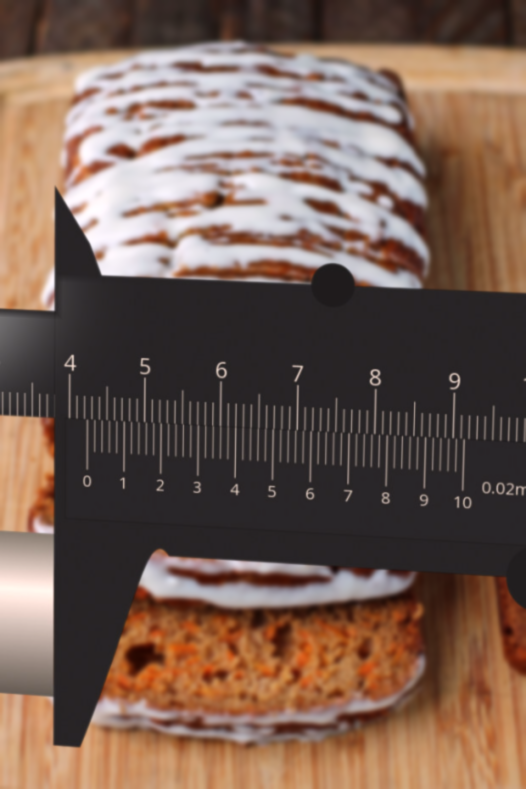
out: value=42.4 unit=mm
